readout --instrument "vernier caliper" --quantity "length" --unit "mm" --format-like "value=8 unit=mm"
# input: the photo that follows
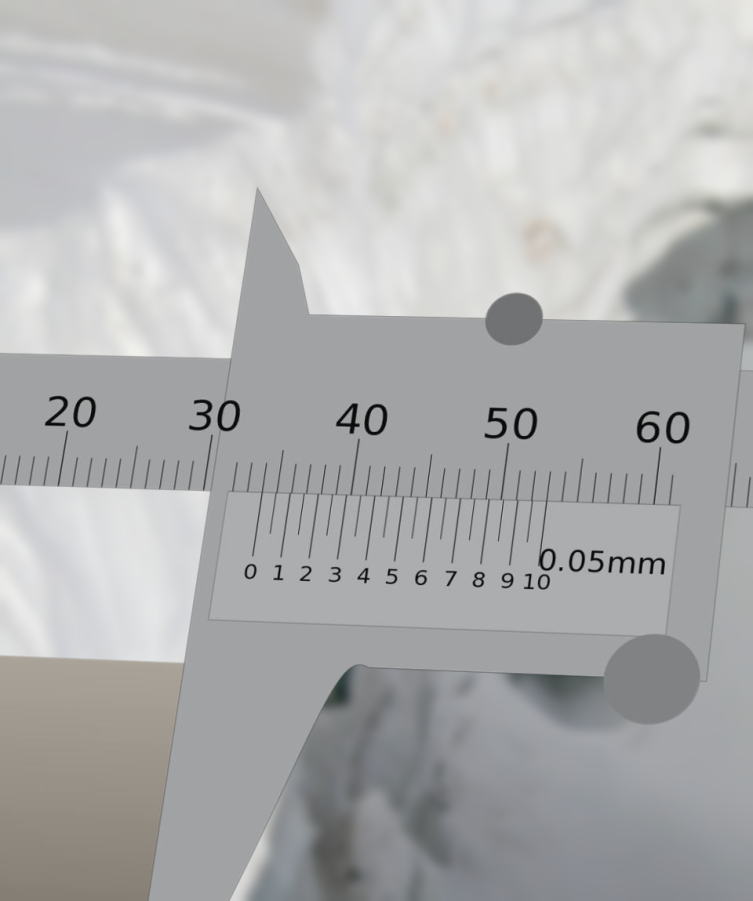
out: value=34.0 unit=mm
